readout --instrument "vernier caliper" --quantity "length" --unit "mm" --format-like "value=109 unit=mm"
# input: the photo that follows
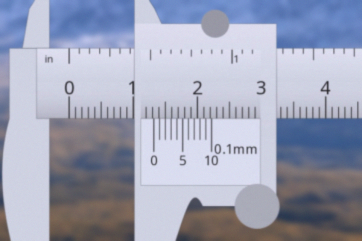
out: value=13.2 unit=mm
